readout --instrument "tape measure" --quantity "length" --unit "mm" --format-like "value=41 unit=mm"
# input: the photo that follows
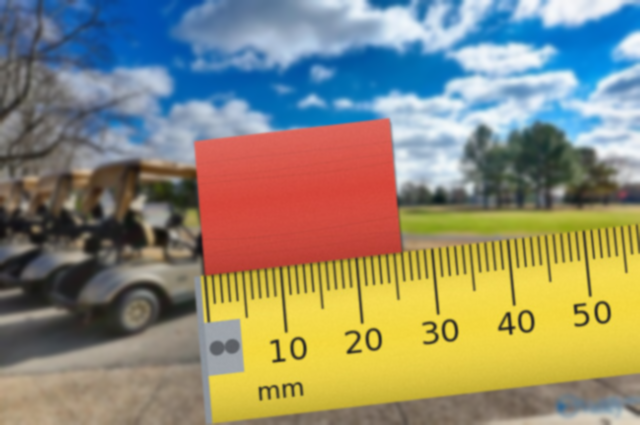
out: value=26 unit=mm
